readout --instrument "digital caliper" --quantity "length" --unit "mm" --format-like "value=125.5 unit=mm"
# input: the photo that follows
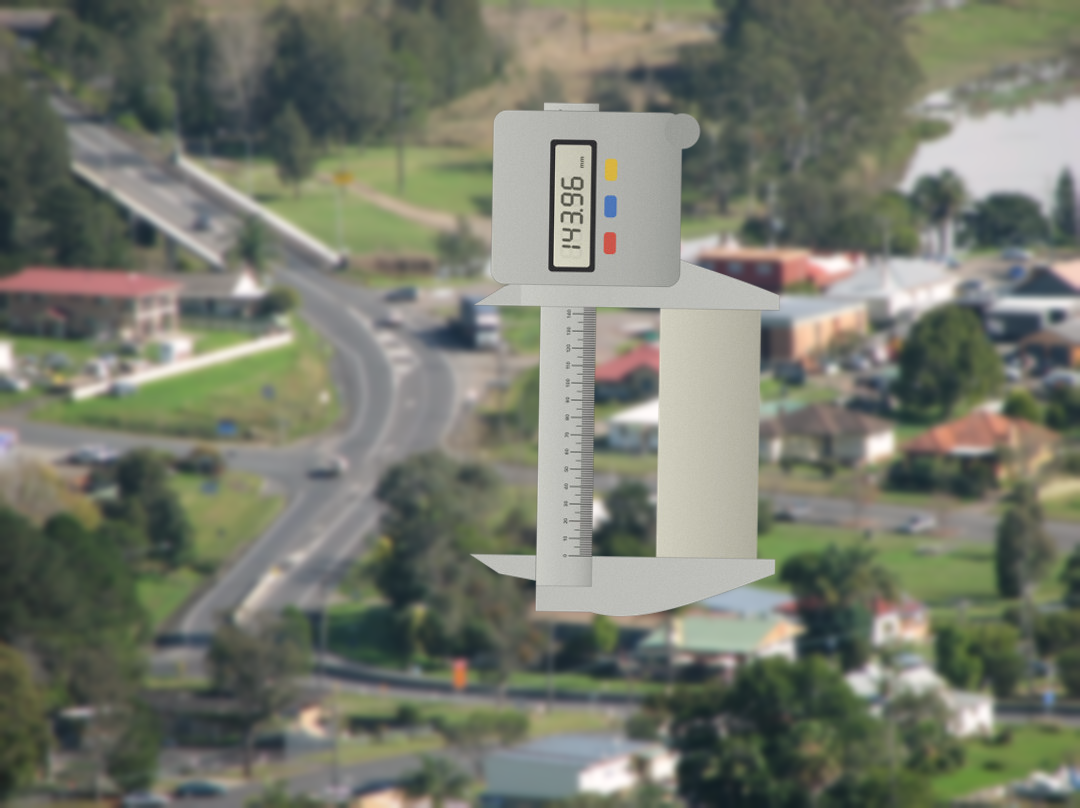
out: value=143.96 unit=mm
